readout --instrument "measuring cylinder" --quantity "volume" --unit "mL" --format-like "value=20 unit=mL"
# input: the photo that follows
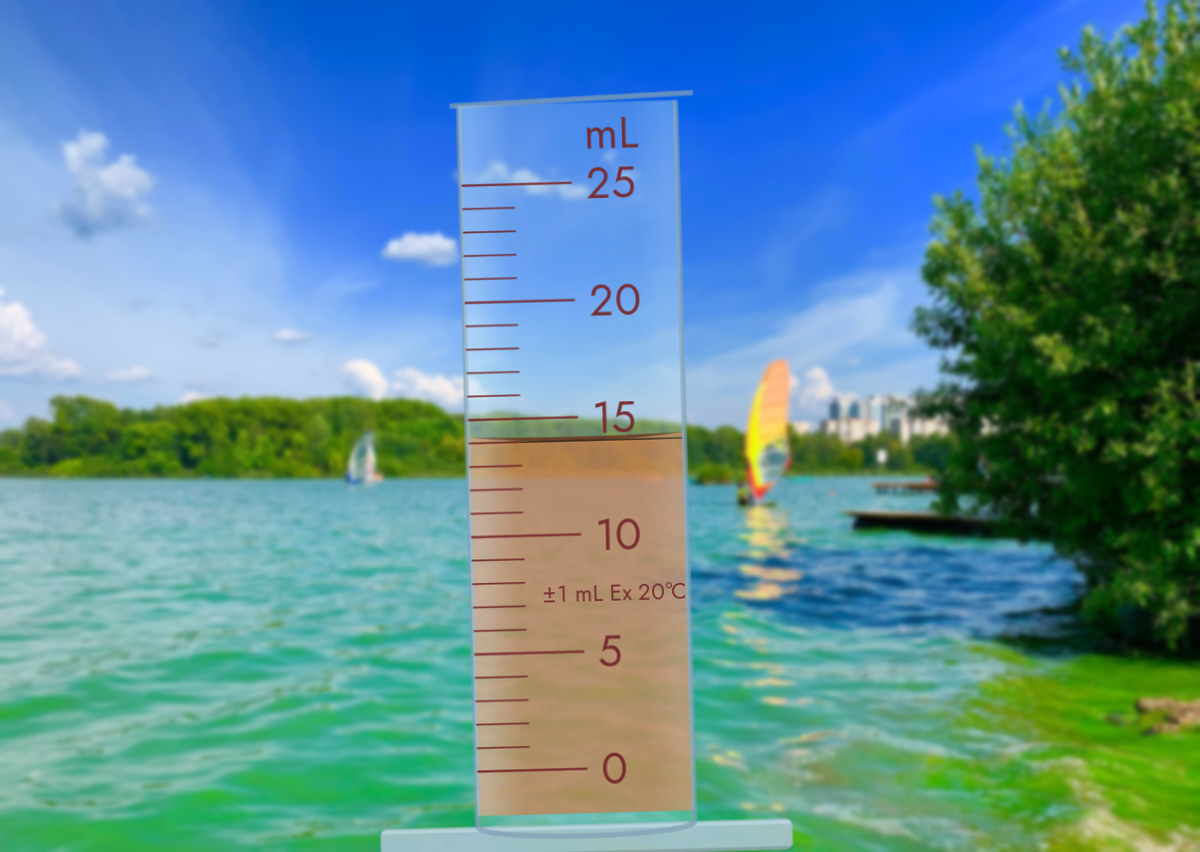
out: value=14 unit=mL
